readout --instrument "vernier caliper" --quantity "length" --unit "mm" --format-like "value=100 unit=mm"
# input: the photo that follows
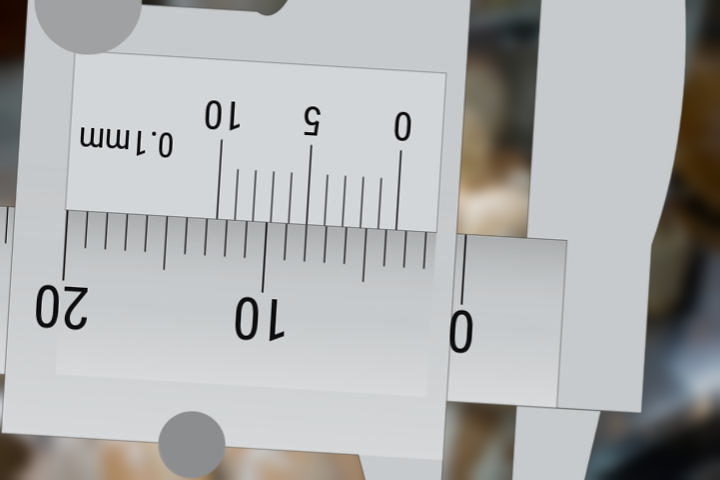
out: value=3.5 unit=mm
